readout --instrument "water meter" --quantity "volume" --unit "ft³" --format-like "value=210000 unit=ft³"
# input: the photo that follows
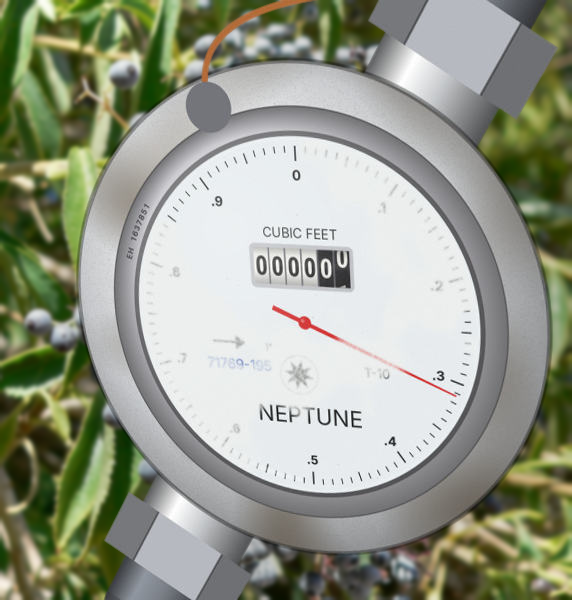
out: value=0.31 unit=ft³
